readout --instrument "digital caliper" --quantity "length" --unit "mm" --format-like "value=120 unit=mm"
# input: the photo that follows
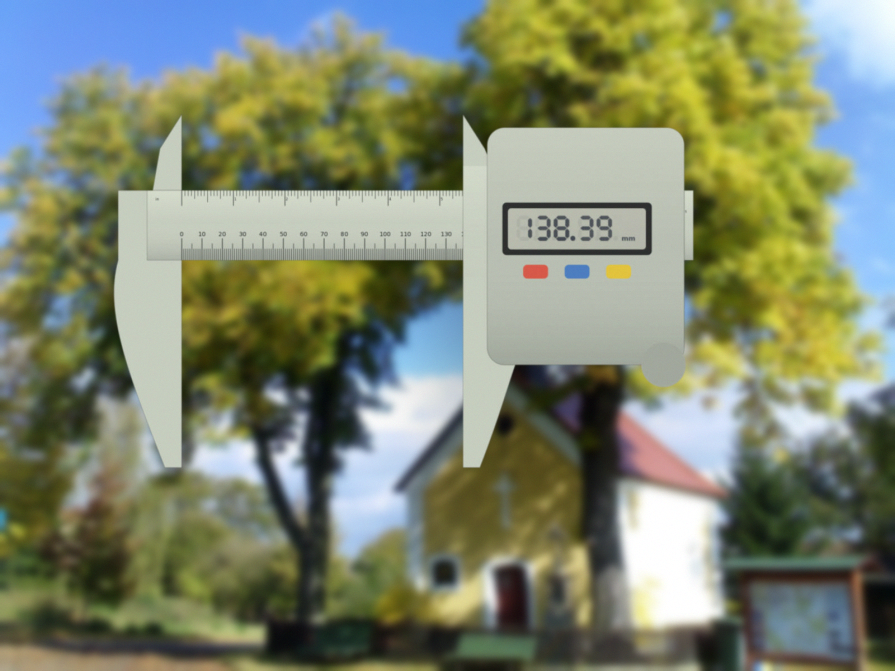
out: value=138.39 unit=mm
